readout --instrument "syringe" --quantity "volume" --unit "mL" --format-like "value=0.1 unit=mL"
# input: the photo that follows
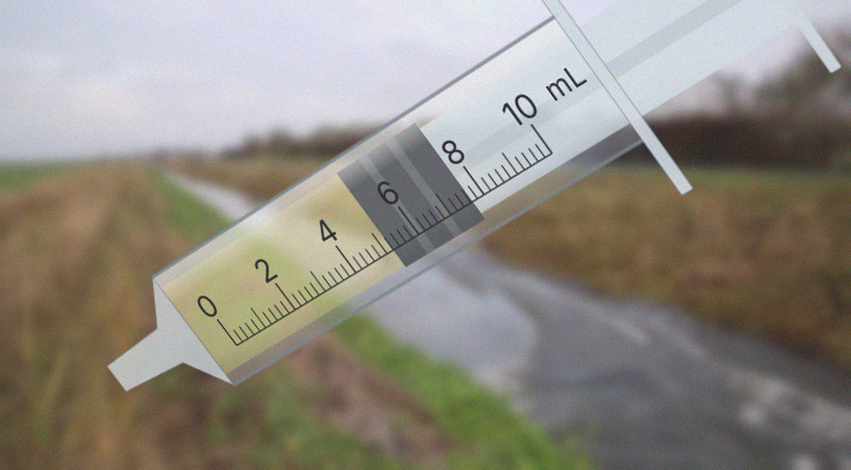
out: value=5.2 unit=mL
